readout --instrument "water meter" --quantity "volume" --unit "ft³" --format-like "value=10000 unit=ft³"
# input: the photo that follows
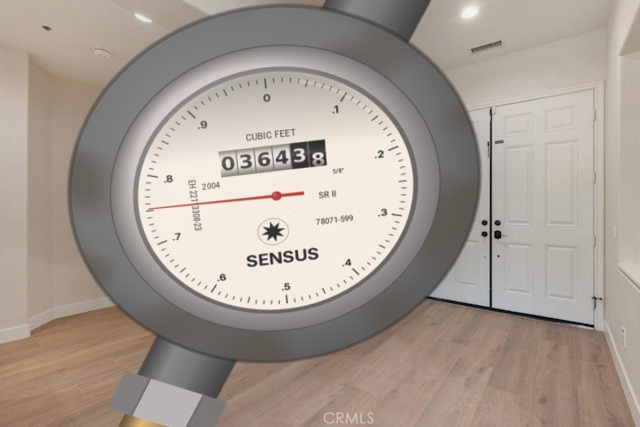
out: value=36437.75 unit=ft³
